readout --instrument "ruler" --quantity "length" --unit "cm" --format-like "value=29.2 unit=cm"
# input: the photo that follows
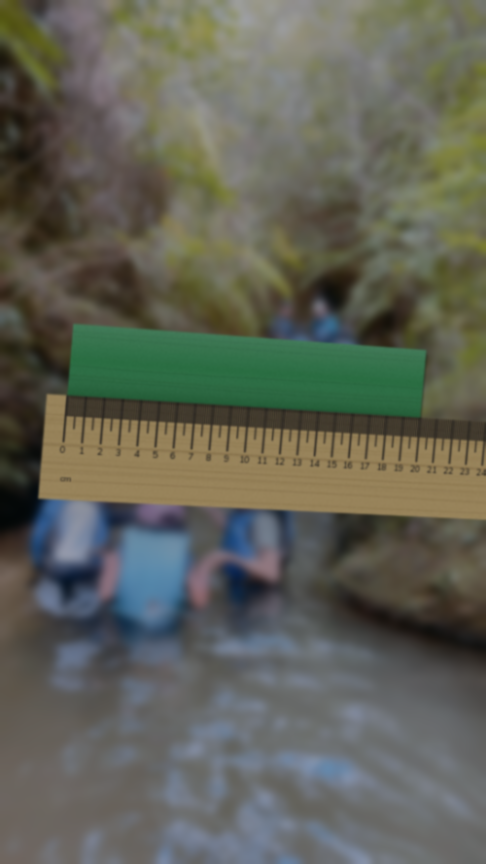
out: value=20 unit=cm
